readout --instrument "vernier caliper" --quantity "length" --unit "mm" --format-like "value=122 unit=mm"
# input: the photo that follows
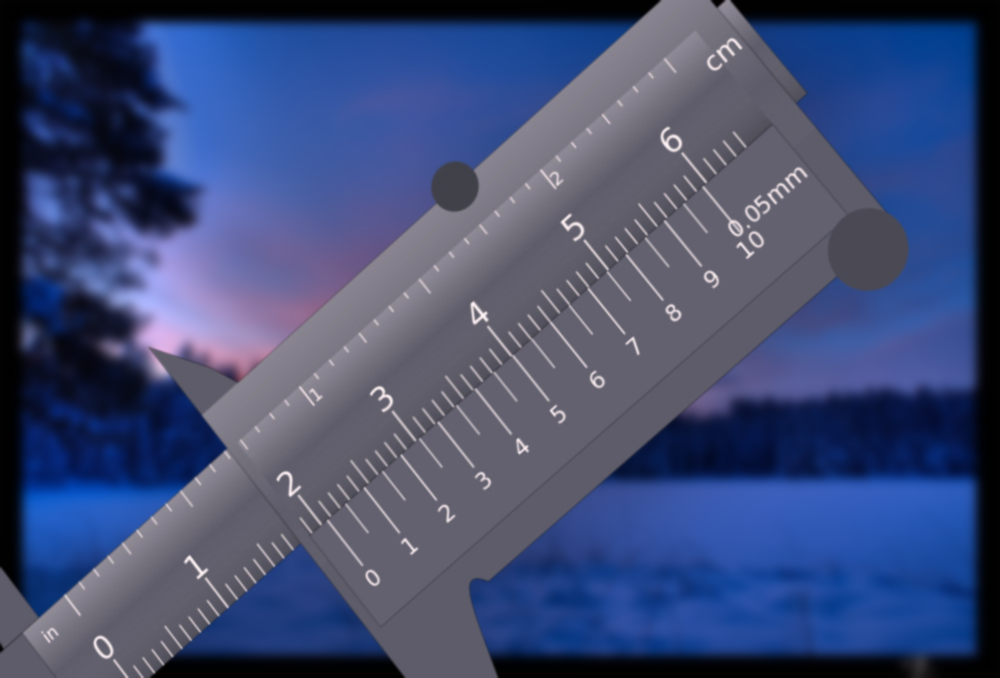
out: value=20.6 unit=mm
